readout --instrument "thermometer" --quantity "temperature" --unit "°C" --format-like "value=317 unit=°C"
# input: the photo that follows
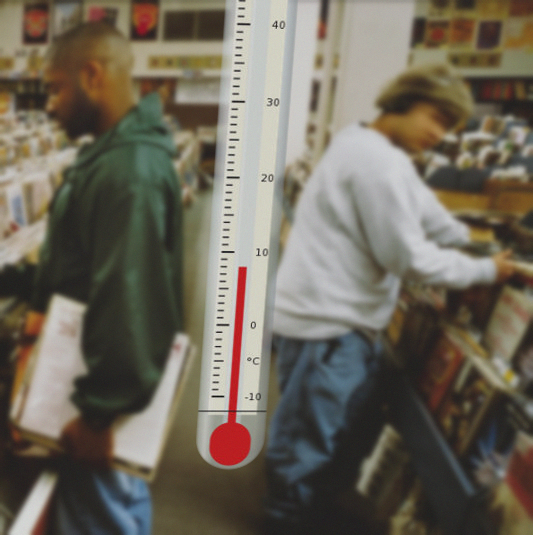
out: value=8 unit=°C
